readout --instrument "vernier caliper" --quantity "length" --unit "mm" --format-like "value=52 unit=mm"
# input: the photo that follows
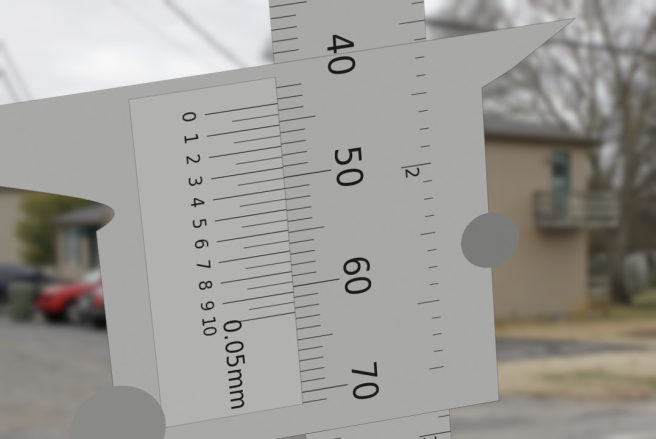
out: value=43.4 unit=mm
